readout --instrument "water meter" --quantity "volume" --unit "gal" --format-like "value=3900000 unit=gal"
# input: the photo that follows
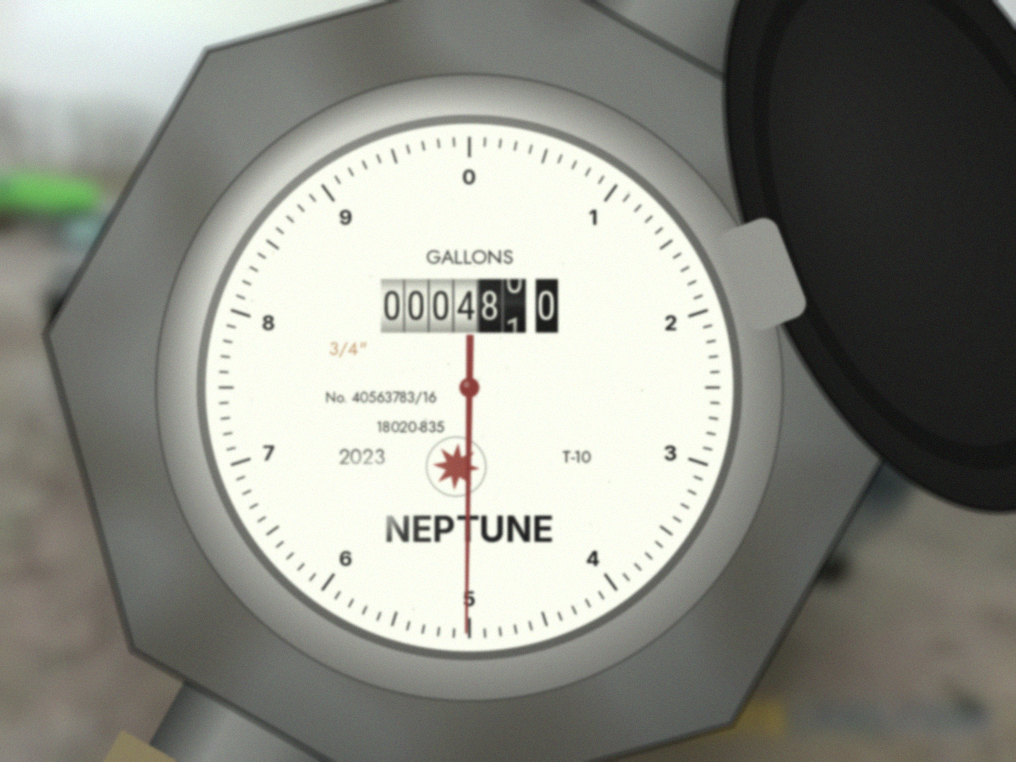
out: value=4805.0 unit=gal
